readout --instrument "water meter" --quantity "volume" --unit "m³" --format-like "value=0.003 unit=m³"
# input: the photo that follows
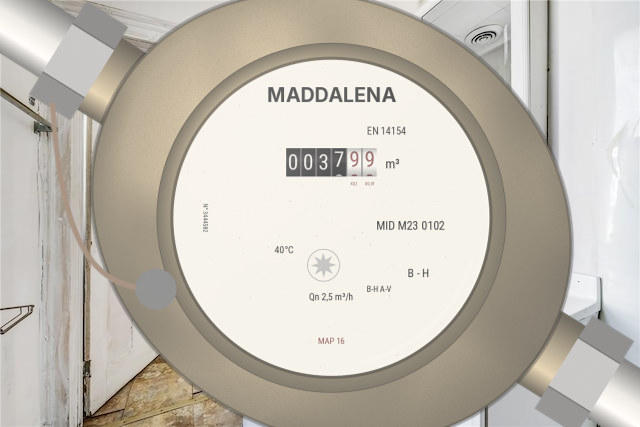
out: value=37.99 unit=m³
